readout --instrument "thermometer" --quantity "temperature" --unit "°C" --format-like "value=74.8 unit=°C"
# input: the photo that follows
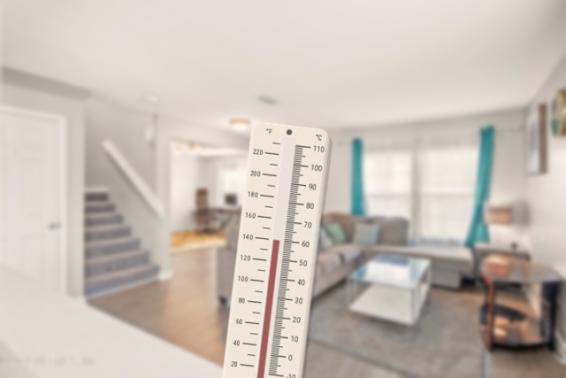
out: value=60 unit=°C
